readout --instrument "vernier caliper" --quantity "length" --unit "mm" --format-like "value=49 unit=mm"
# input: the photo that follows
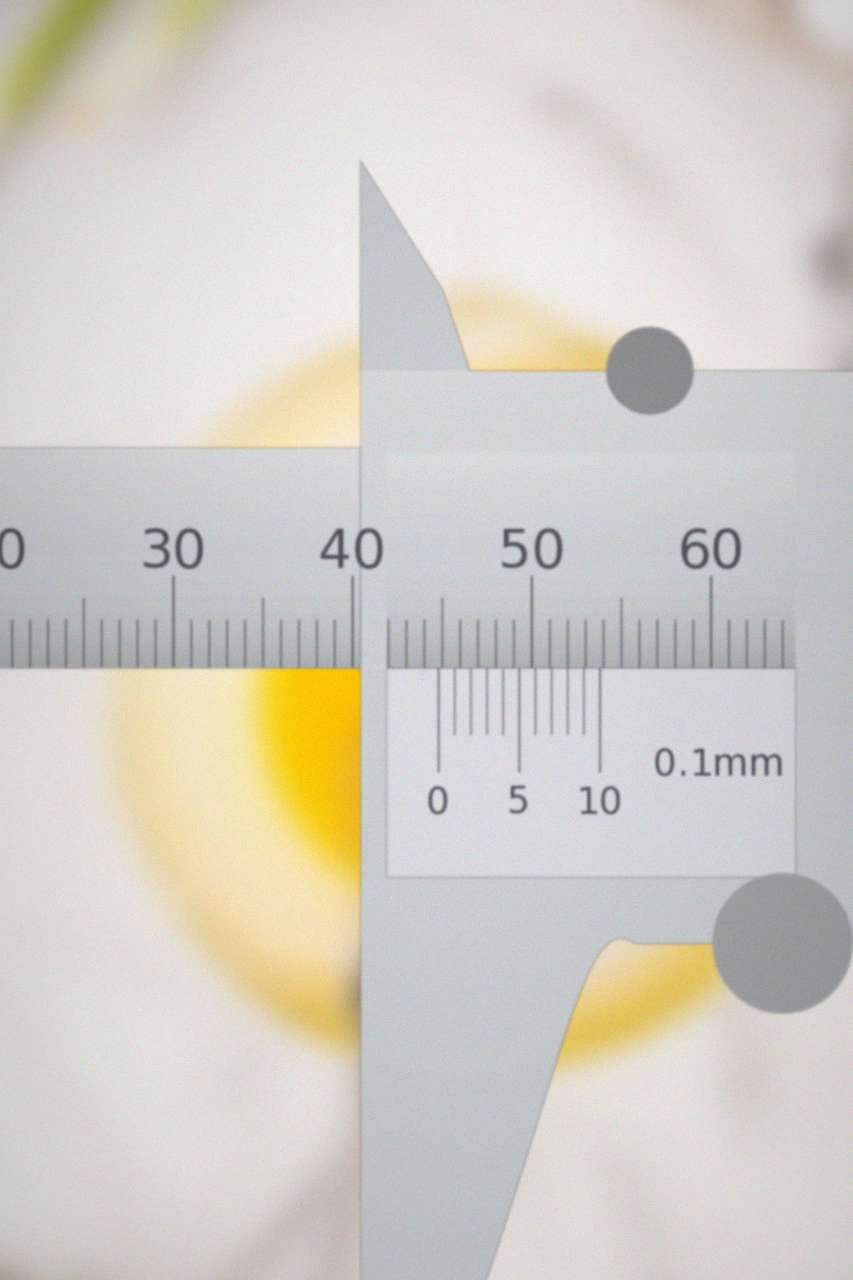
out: value=44.8 unit=mm
